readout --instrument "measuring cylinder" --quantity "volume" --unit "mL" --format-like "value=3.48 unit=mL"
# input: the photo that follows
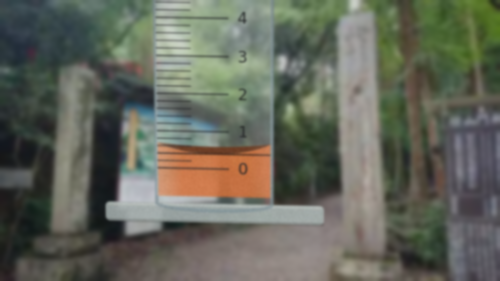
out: value=0.4 unit=mL
